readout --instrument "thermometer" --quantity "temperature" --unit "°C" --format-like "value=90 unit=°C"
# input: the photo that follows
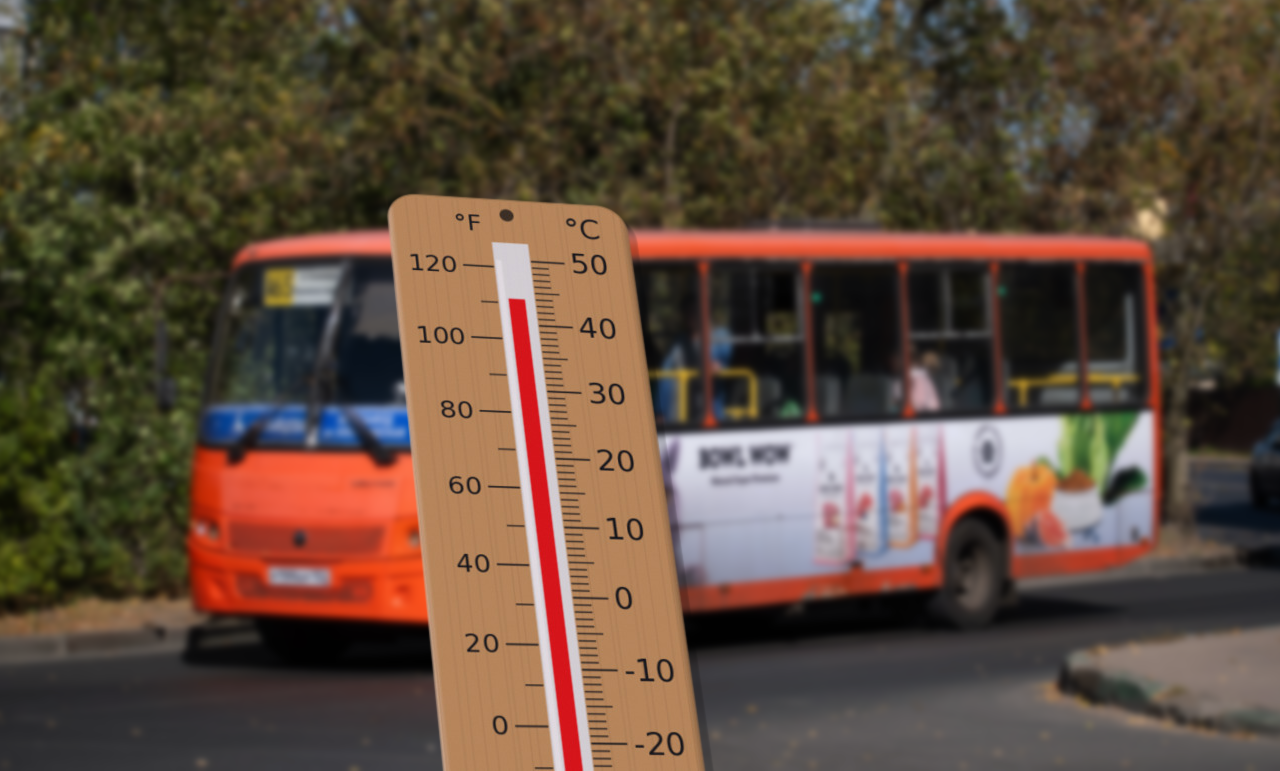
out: value=44 unit=°C
